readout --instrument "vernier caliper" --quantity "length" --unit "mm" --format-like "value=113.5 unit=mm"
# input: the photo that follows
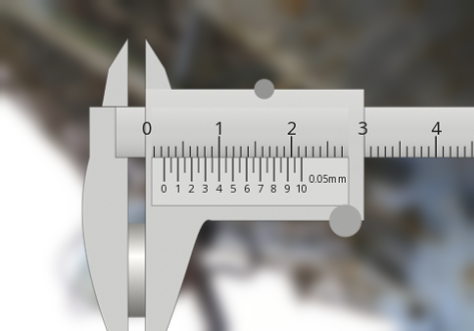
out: value=2.4 unit=mm
